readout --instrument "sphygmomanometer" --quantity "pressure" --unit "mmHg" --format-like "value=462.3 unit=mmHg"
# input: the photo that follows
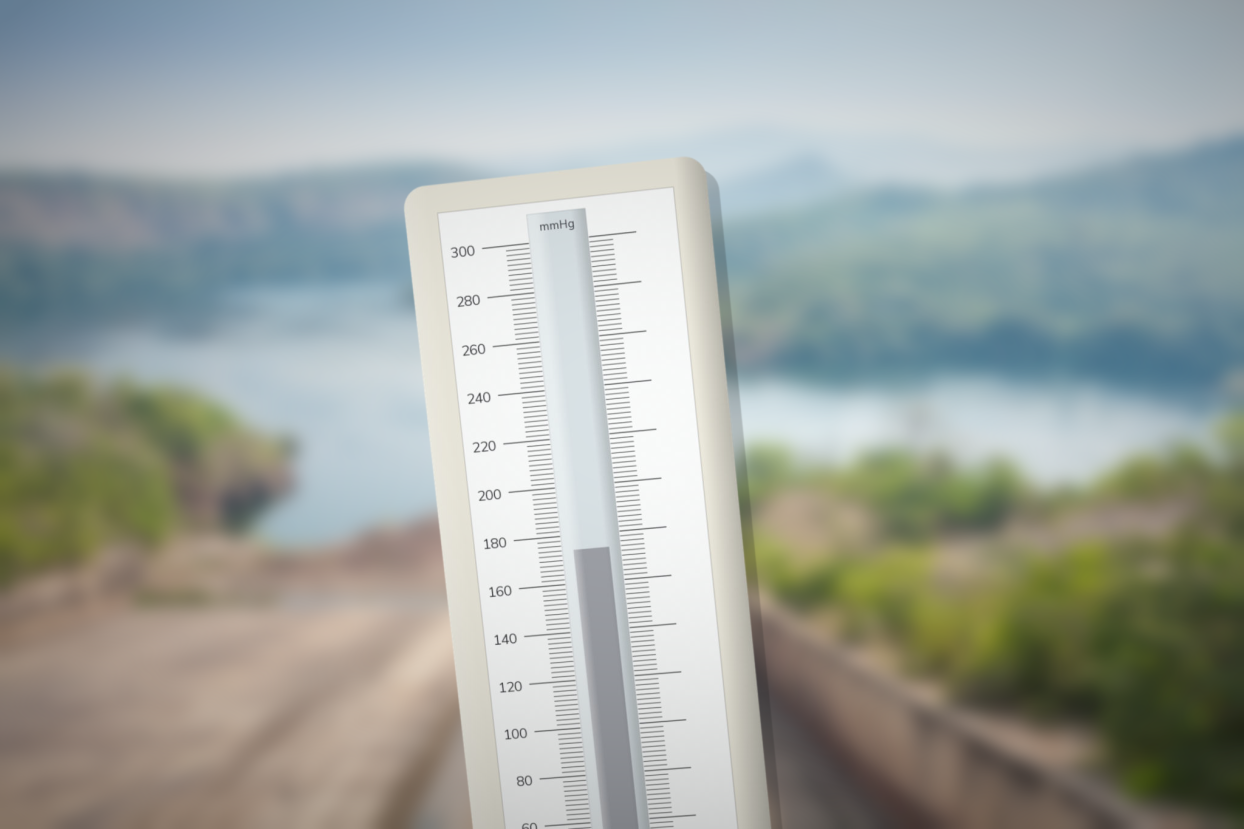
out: value=174 unit=mmHg
